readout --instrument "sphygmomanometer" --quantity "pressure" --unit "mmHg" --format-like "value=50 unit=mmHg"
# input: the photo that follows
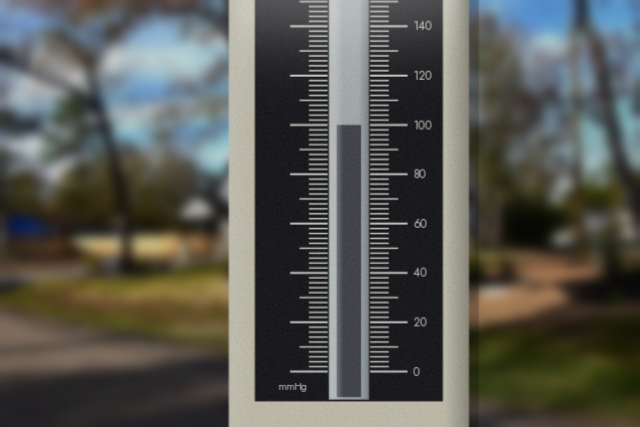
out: value=100 unit=mmHg
